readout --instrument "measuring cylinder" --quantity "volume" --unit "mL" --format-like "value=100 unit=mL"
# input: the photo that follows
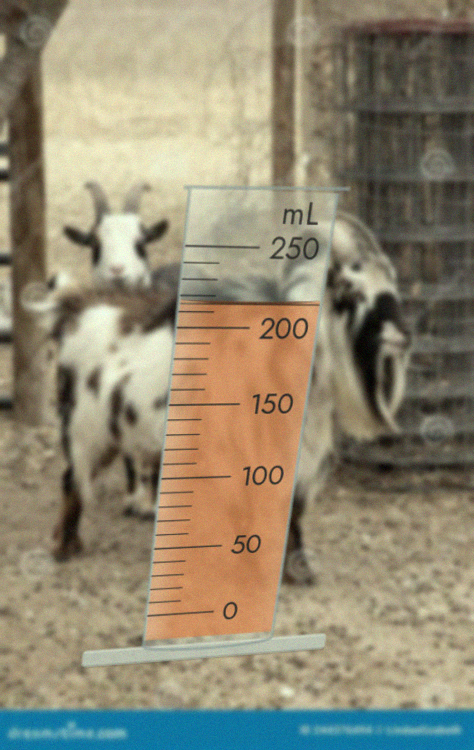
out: value=215 unit=mL
